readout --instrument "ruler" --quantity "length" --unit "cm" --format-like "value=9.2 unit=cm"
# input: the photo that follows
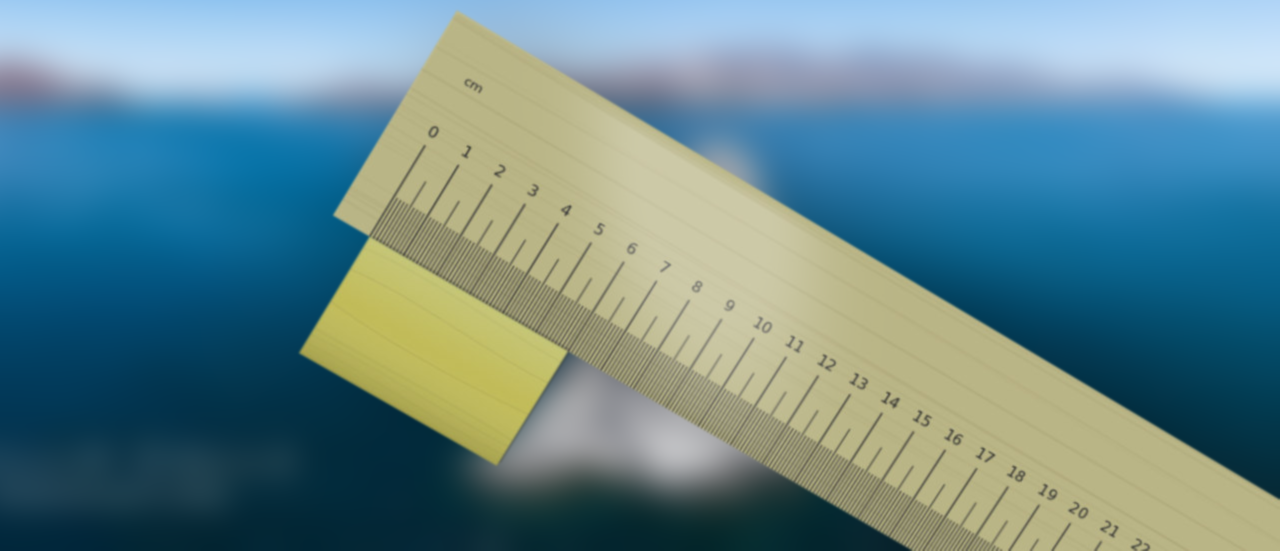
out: value=6 unit=cm
